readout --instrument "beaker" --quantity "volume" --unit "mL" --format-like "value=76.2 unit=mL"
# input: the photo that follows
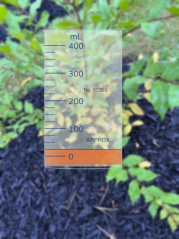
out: value=25 unit=mL
